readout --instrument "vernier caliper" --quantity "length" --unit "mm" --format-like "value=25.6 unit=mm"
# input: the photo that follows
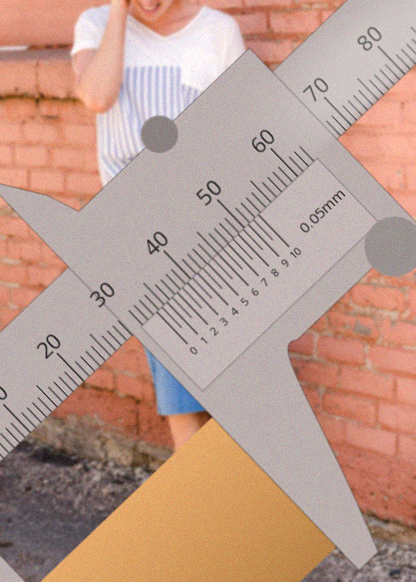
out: value=33.6 unit=mm
